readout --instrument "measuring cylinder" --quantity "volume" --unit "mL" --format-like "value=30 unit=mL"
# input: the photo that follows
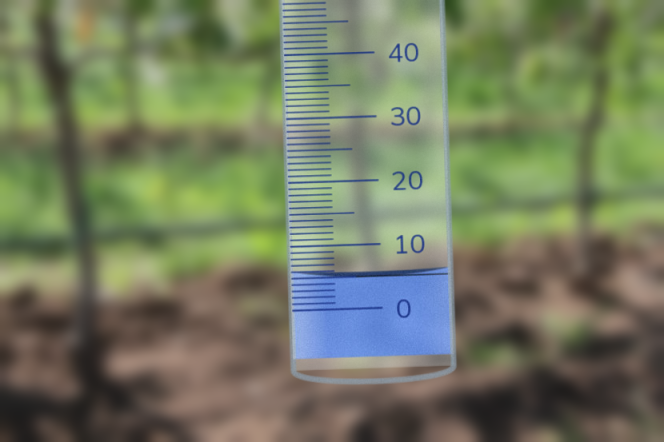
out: value=5 unit=mL
